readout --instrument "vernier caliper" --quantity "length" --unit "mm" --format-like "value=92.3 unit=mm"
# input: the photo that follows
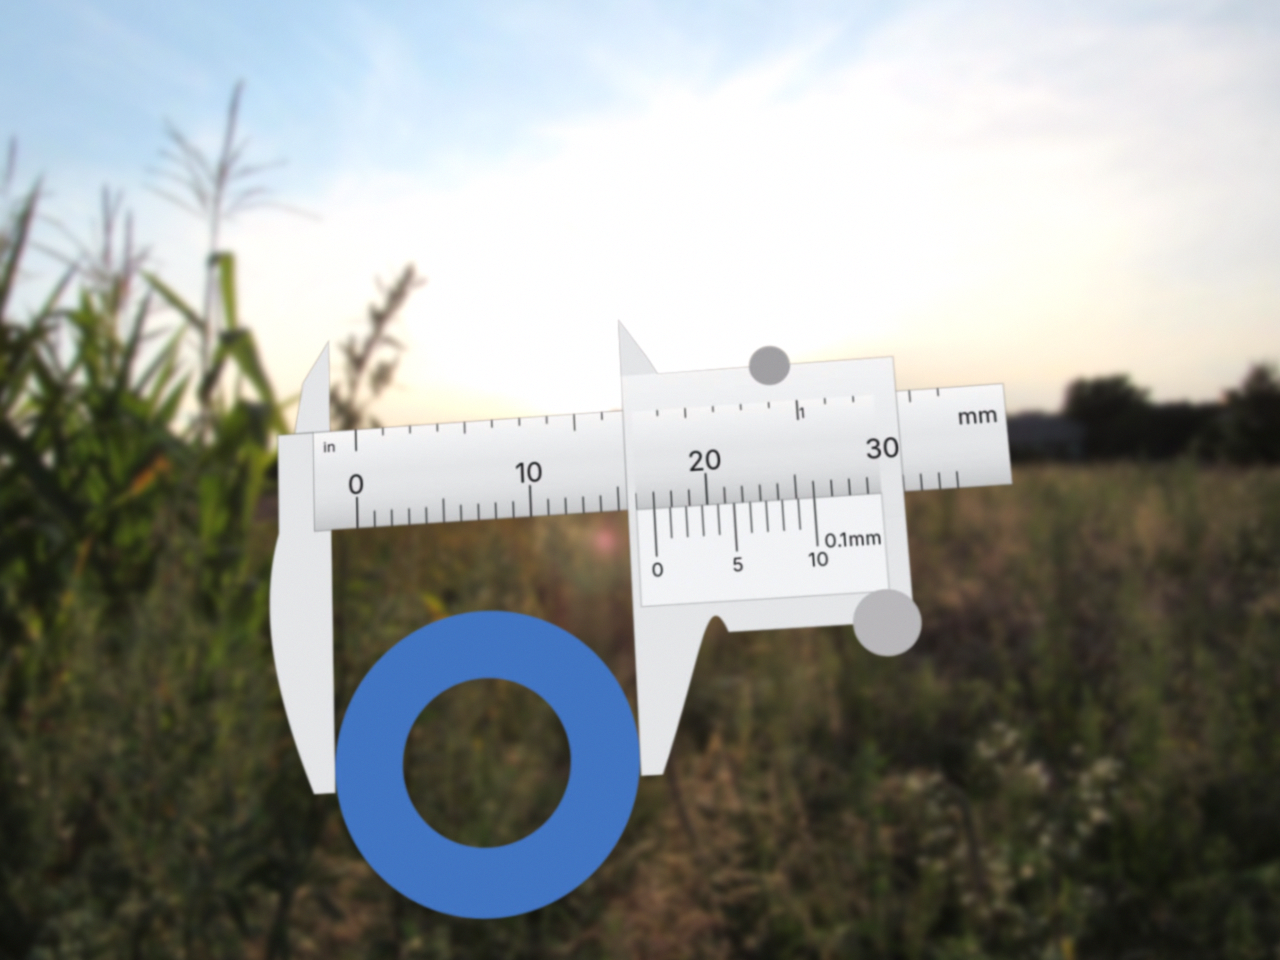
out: value=17.0 unit=mm
